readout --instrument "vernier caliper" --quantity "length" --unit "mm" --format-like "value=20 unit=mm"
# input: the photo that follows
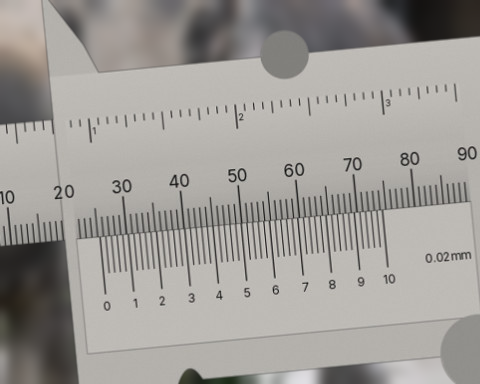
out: value=25.4 unit=mm
